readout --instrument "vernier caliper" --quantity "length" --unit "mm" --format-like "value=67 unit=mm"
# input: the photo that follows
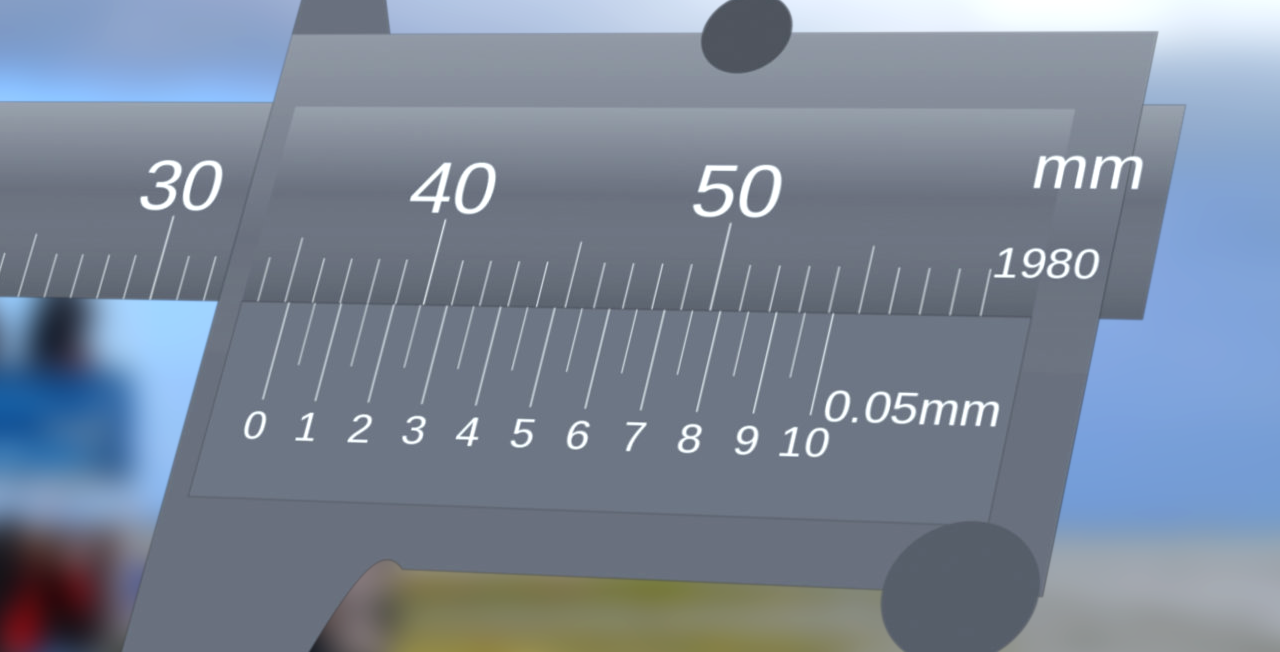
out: value=35.15 unit=mm
